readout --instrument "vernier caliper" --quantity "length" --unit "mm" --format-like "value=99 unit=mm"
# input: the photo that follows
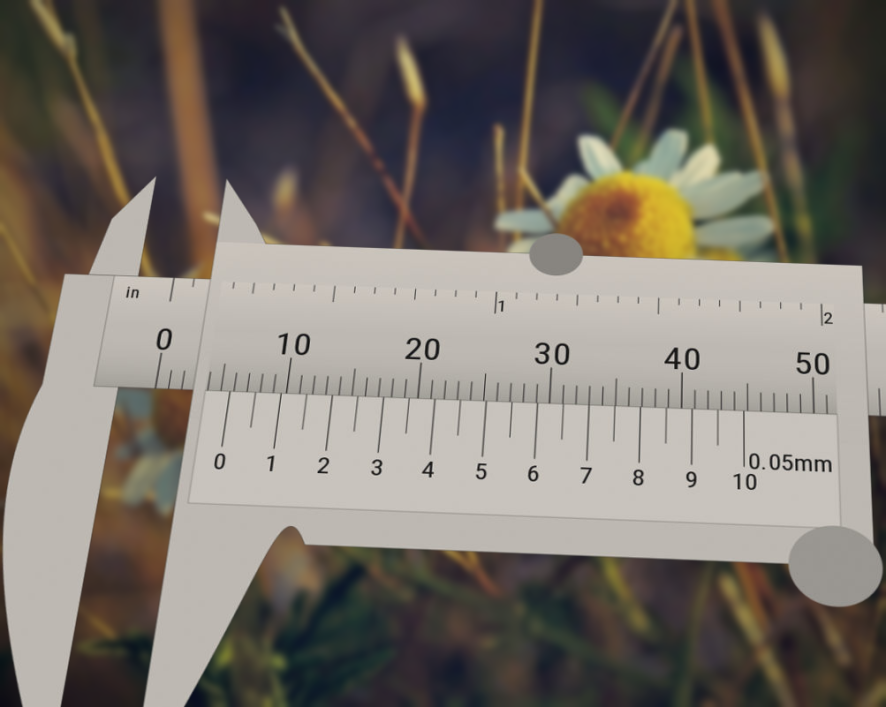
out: value=5.7 unit=mm
